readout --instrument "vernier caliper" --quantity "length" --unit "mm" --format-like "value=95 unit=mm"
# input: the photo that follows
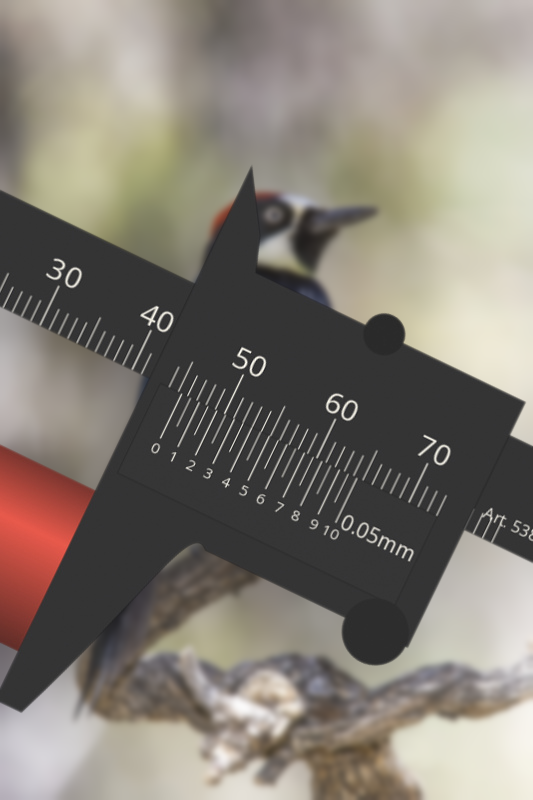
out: value=45.4 unit=mm
